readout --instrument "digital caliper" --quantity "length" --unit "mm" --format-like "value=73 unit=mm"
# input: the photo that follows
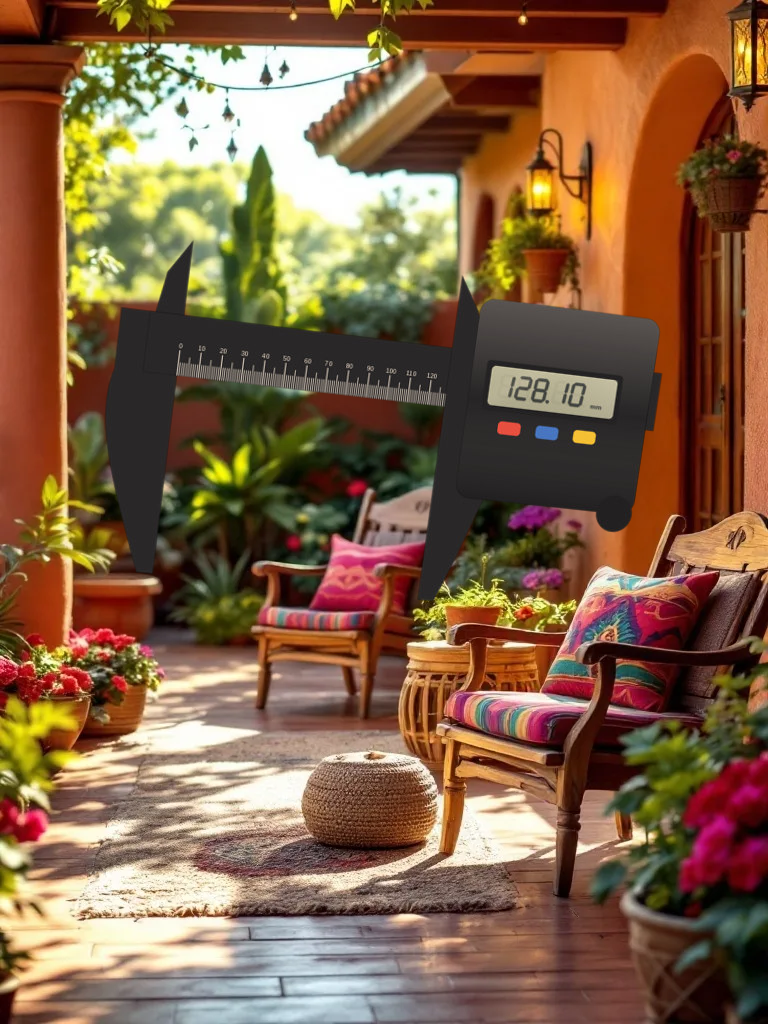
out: value=128.10 unit=mm
